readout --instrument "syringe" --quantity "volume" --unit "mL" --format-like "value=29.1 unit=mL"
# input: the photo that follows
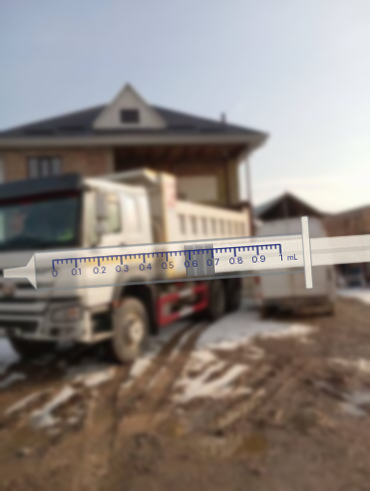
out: value=0.58 unit=mL
